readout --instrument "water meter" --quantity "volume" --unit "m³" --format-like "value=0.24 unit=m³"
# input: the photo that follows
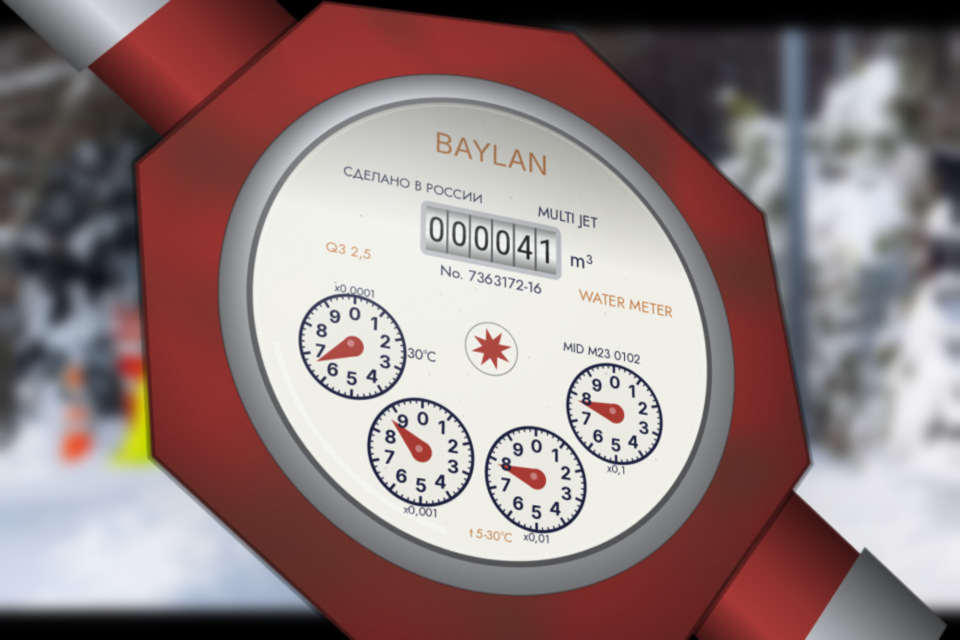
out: value=41.7786 unit=m³
